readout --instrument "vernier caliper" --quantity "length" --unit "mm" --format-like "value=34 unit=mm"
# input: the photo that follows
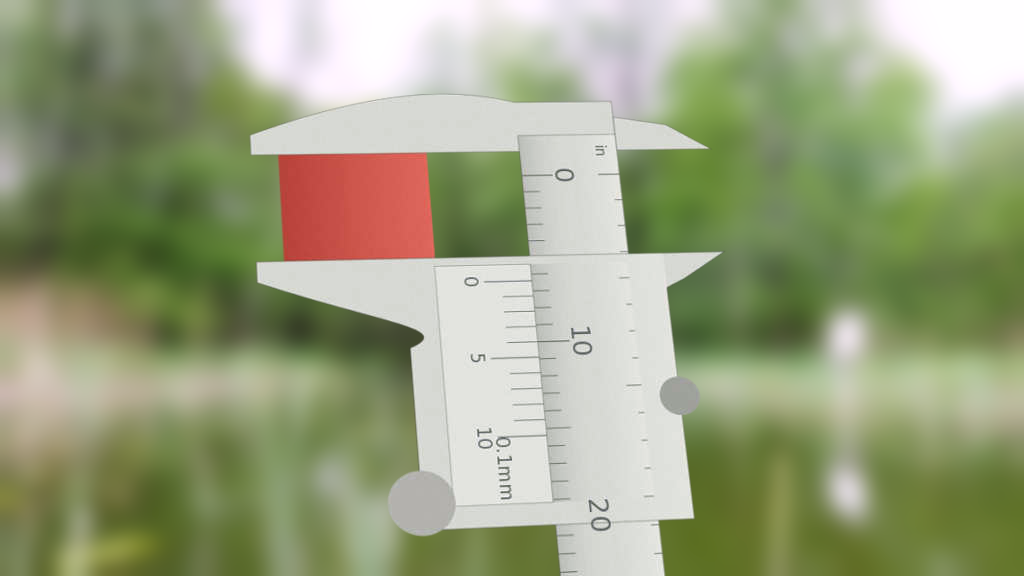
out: value=6.4 unit=mm
